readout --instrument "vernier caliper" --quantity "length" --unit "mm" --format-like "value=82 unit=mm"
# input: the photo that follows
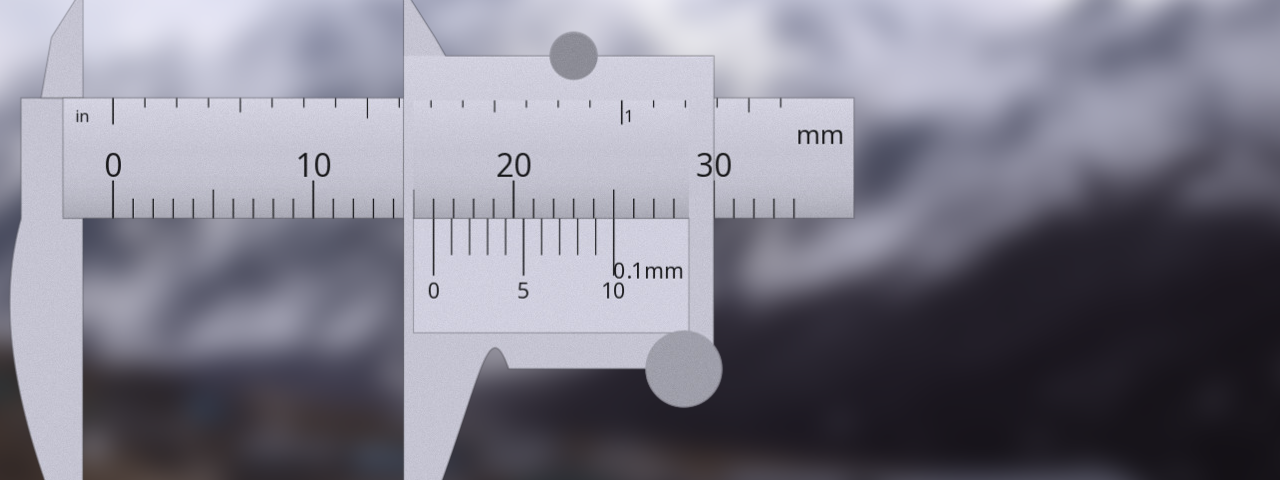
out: value=16.0 unit=mm
